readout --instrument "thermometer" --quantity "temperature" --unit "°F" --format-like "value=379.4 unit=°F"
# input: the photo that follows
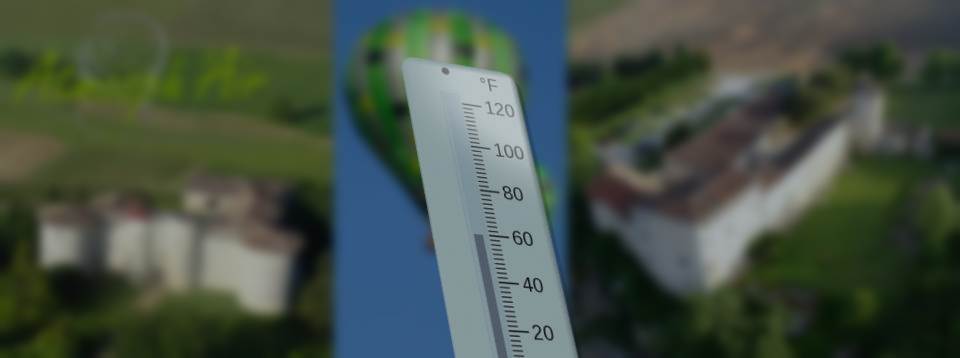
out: value=60 unit=°F
